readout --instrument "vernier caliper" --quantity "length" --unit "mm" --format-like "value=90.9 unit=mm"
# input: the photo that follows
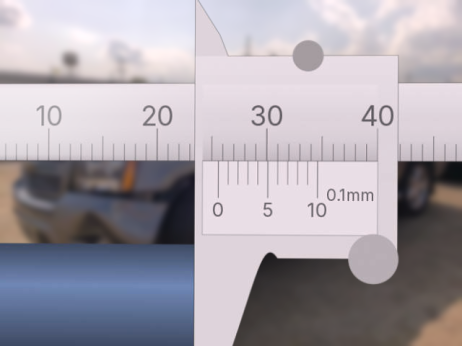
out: value=25.6 unit=mm
